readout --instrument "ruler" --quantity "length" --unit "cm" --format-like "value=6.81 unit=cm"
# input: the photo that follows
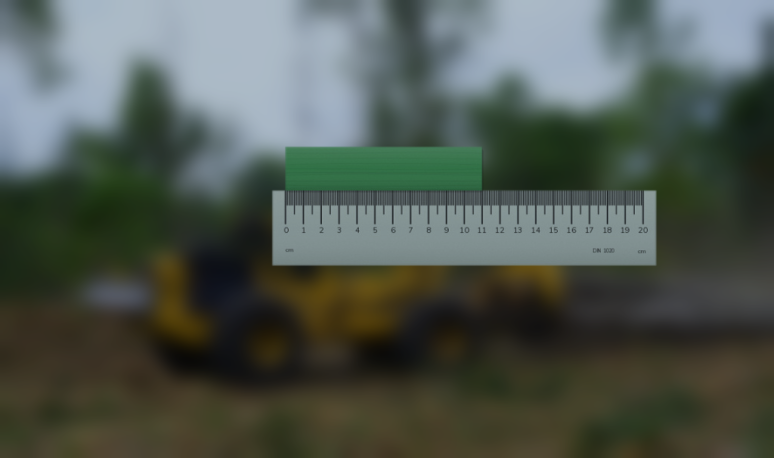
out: value=11 unit=cm
